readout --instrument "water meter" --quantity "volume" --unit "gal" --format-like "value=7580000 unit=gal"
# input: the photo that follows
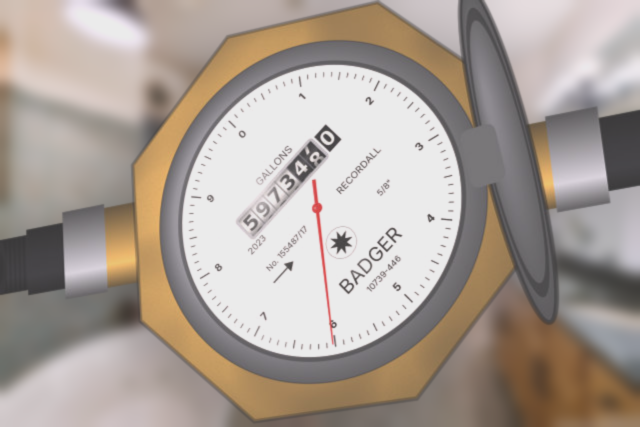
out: value=5973476.0 unit=gal
